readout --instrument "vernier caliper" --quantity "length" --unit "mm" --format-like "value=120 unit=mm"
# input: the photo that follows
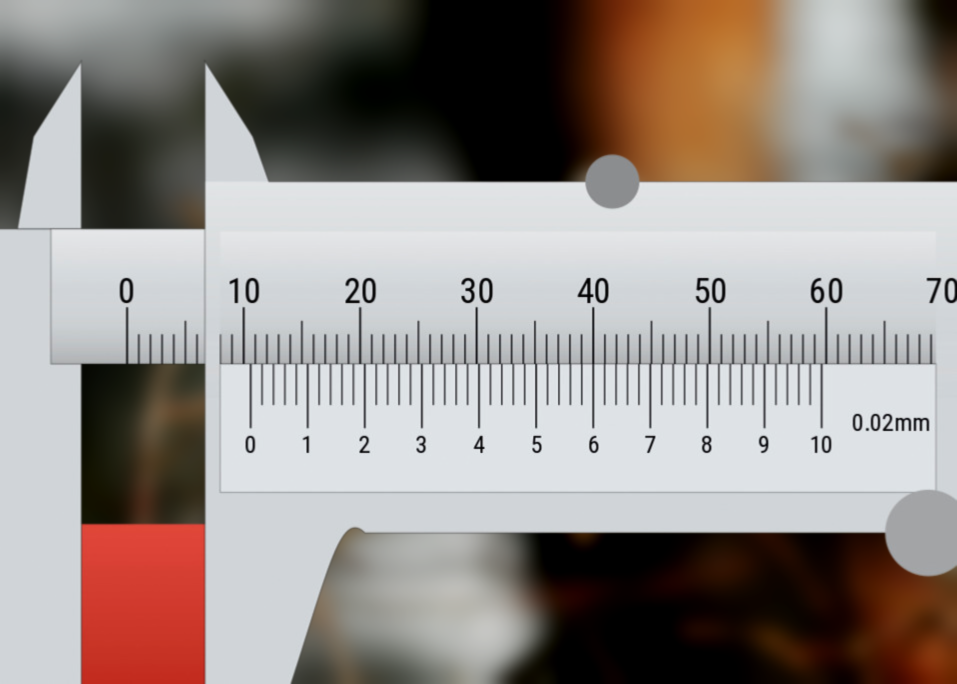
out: value=10.6 unit=mm
